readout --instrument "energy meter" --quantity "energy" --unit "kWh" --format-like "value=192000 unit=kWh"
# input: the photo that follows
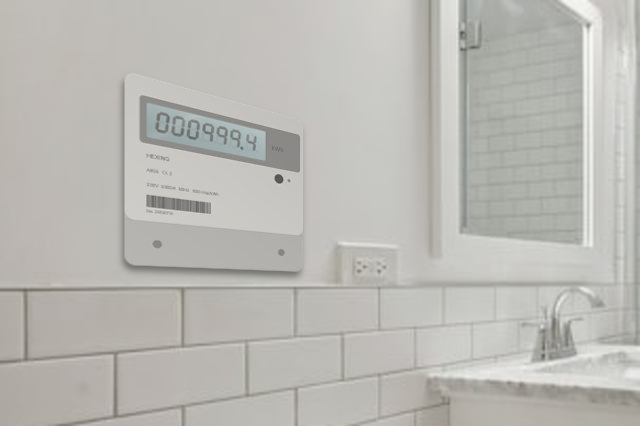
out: value=999.4 unit=kWh
